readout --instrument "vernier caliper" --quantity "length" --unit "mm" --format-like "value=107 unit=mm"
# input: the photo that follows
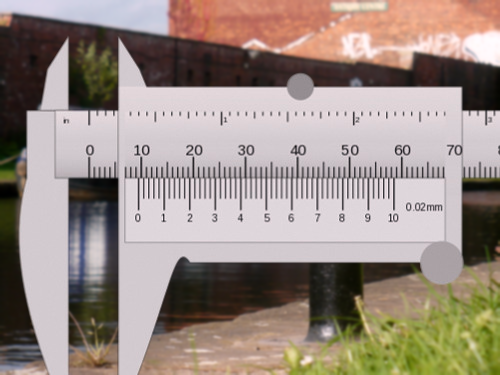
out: value=9.5 unit=mm
